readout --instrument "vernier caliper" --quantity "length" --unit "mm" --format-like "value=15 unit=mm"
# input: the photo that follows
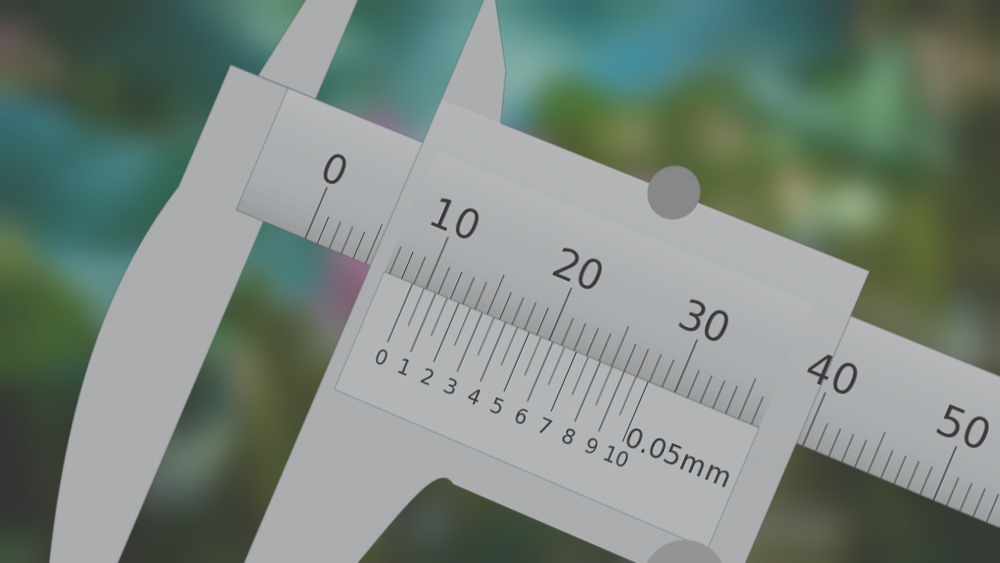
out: value=8.9 unit=mm
